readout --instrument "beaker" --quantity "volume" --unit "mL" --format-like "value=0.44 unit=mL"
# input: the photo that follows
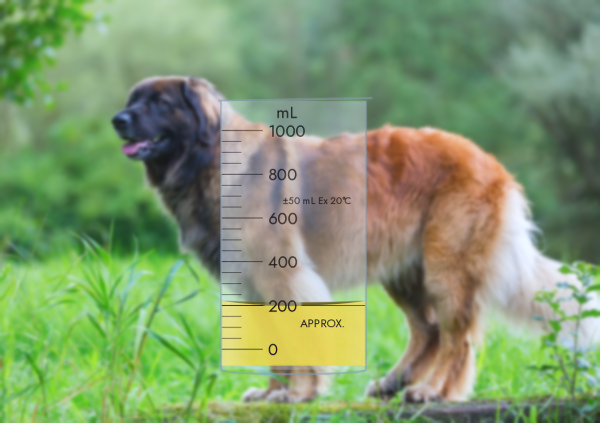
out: value=200 unit=mL
